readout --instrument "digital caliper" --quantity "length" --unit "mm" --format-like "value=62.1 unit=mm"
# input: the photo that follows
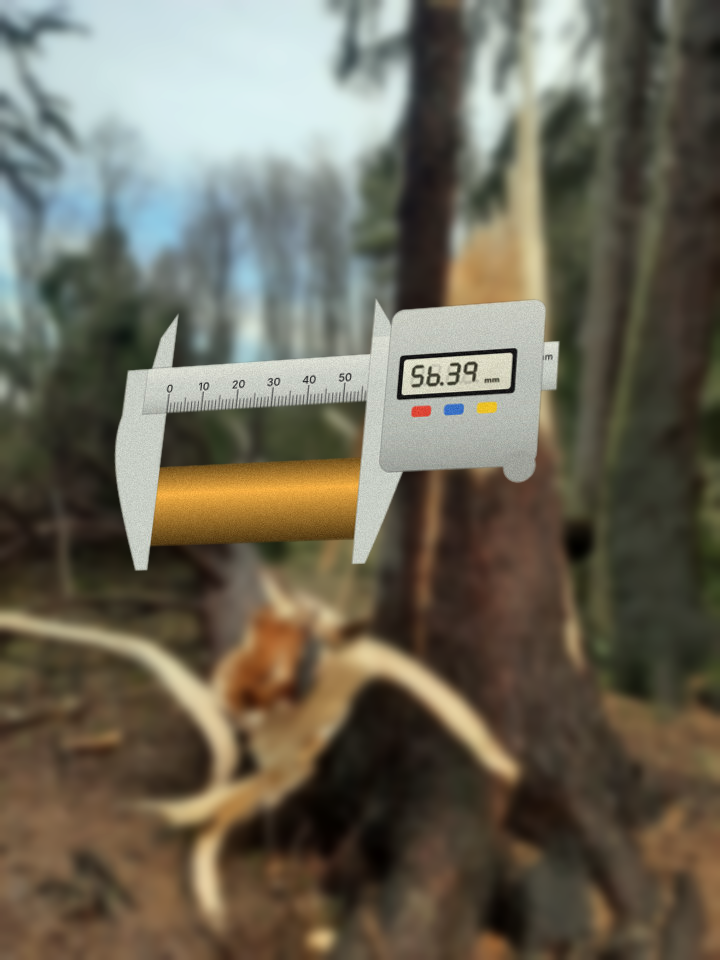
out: value=56.39 unit=mm
